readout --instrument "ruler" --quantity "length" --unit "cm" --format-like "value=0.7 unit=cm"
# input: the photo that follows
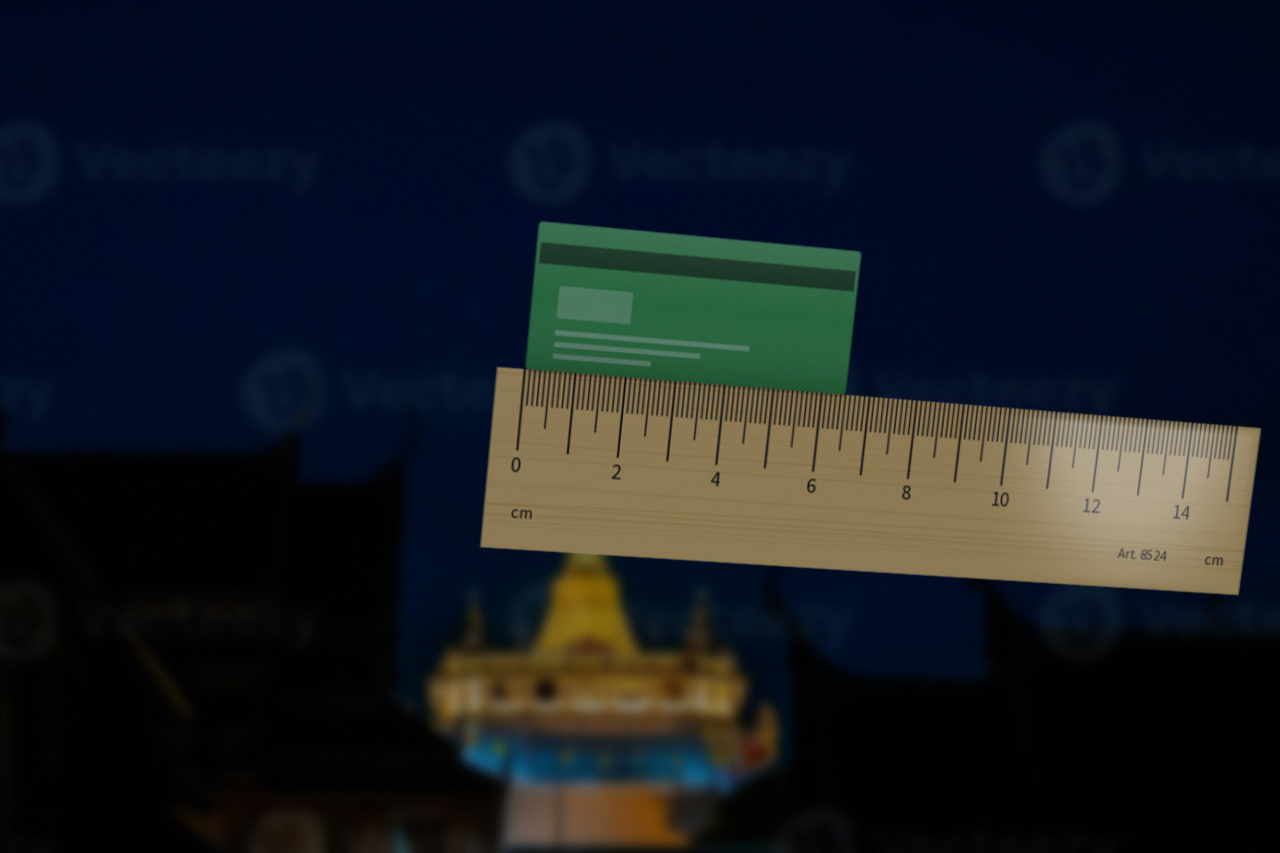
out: value=6.5 unit=cm
